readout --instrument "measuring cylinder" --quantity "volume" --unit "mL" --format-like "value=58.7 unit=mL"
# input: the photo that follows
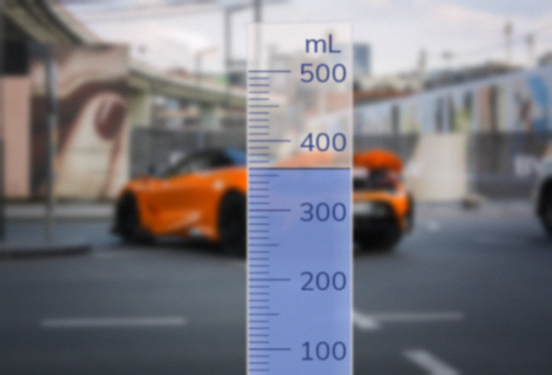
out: value=360 unit=mL
